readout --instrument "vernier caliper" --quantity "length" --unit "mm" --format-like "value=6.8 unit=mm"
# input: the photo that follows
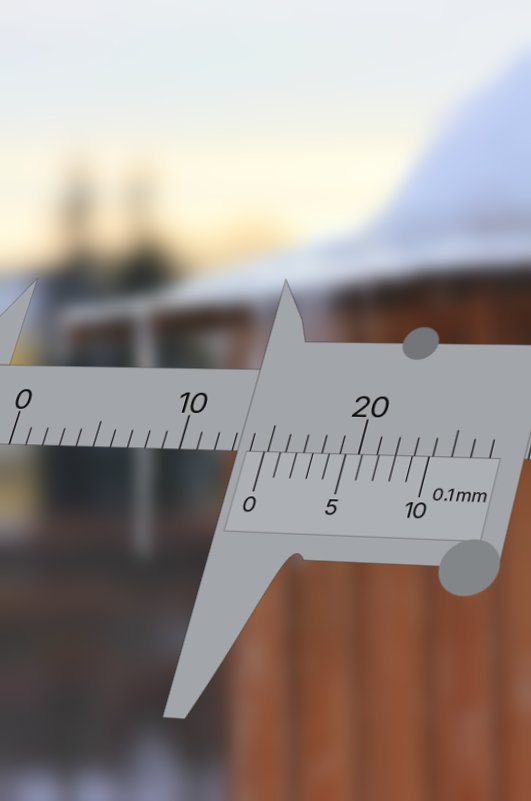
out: value=14.8 unit=mm
